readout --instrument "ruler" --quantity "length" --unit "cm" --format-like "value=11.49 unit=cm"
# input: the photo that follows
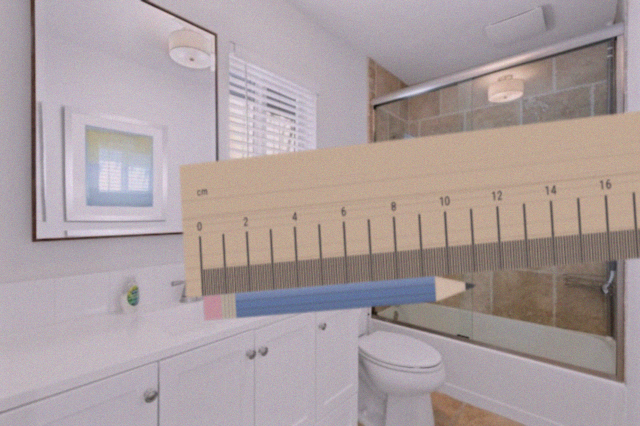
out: value=11 unit=cm
